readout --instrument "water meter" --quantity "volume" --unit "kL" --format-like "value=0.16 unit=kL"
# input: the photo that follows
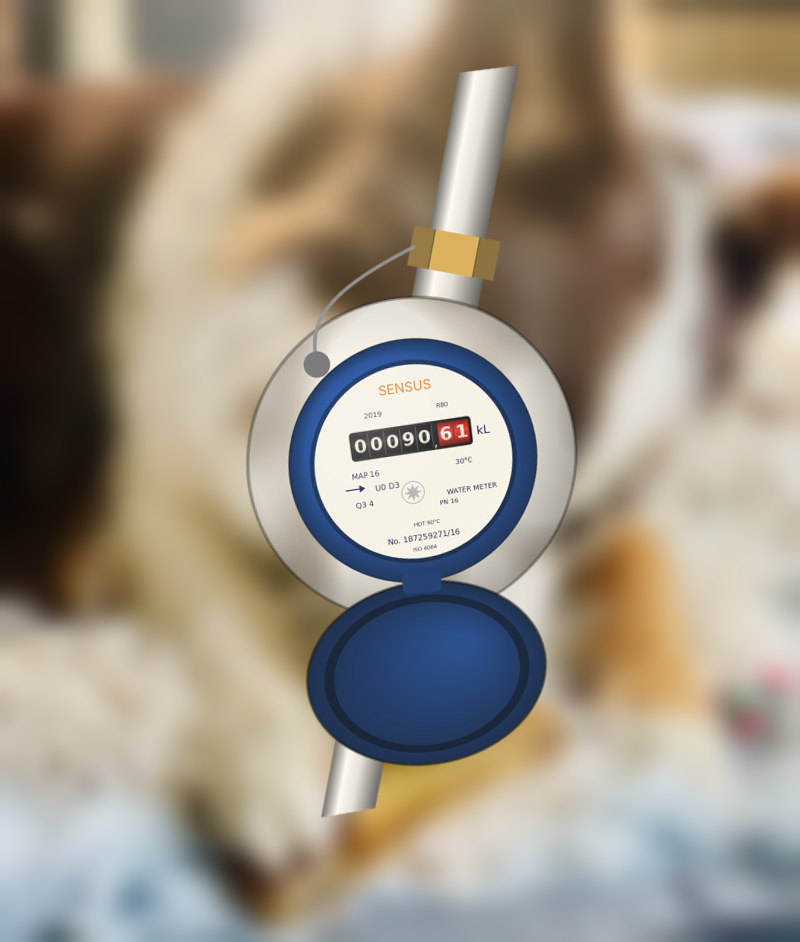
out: value=90.61 unit=kL
